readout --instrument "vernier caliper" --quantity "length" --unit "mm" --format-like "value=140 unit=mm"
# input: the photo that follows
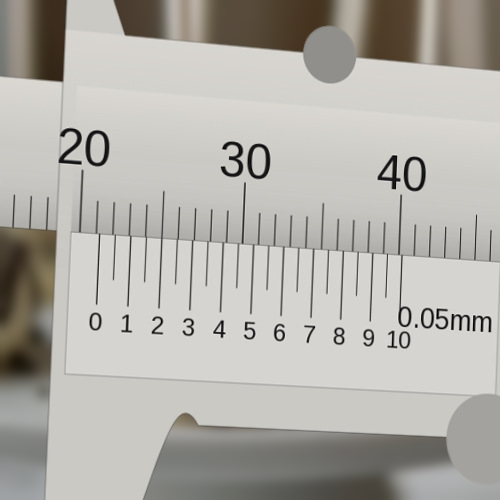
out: value=21.2 unit=mm
